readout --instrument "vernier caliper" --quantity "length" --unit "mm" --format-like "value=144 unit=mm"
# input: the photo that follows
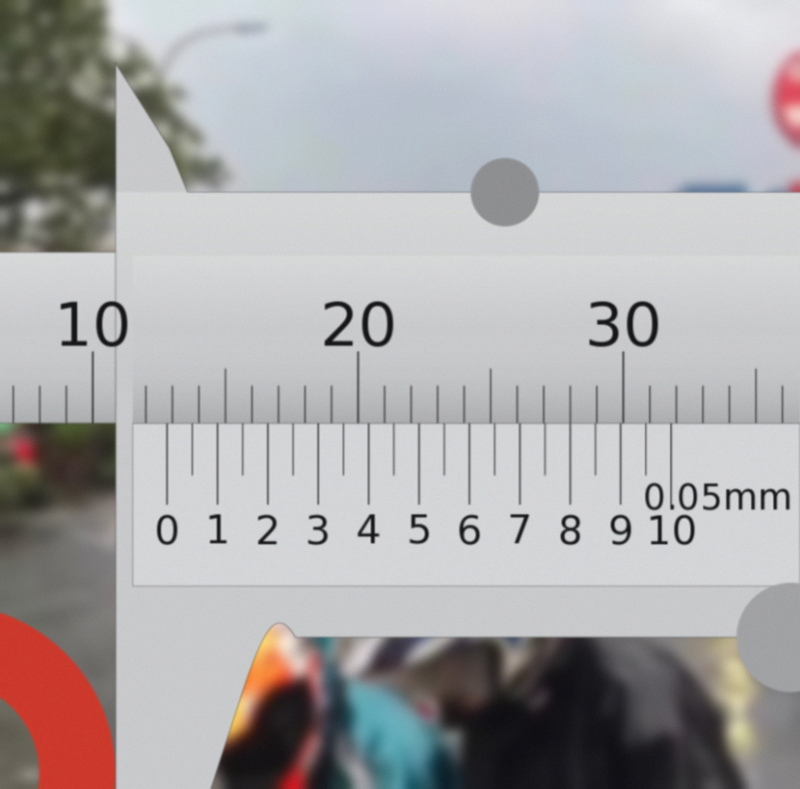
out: value=12.80 unit=mm
